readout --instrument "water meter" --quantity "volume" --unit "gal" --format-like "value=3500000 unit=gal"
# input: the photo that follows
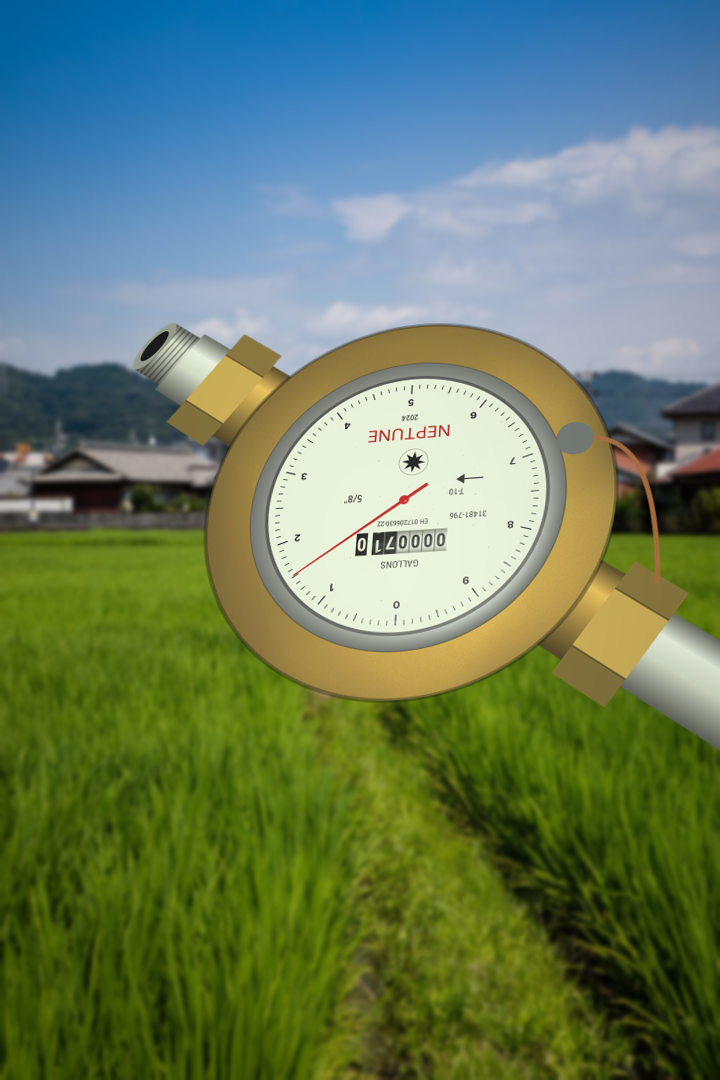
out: value=711.5 unit=gal
